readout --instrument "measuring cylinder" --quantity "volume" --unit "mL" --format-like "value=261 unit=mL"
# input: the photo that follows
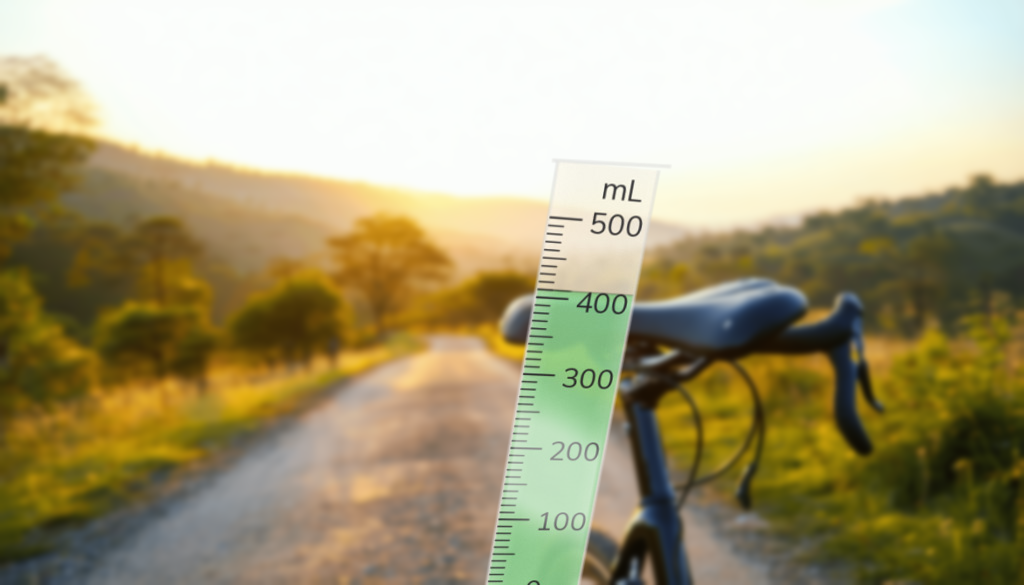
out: value=410 unit=mL
